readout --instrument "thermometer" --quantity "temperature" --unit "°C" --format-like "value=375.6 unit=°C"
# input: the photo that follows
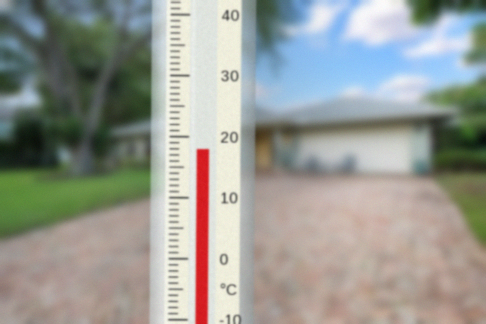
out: value=18 unit=°C
